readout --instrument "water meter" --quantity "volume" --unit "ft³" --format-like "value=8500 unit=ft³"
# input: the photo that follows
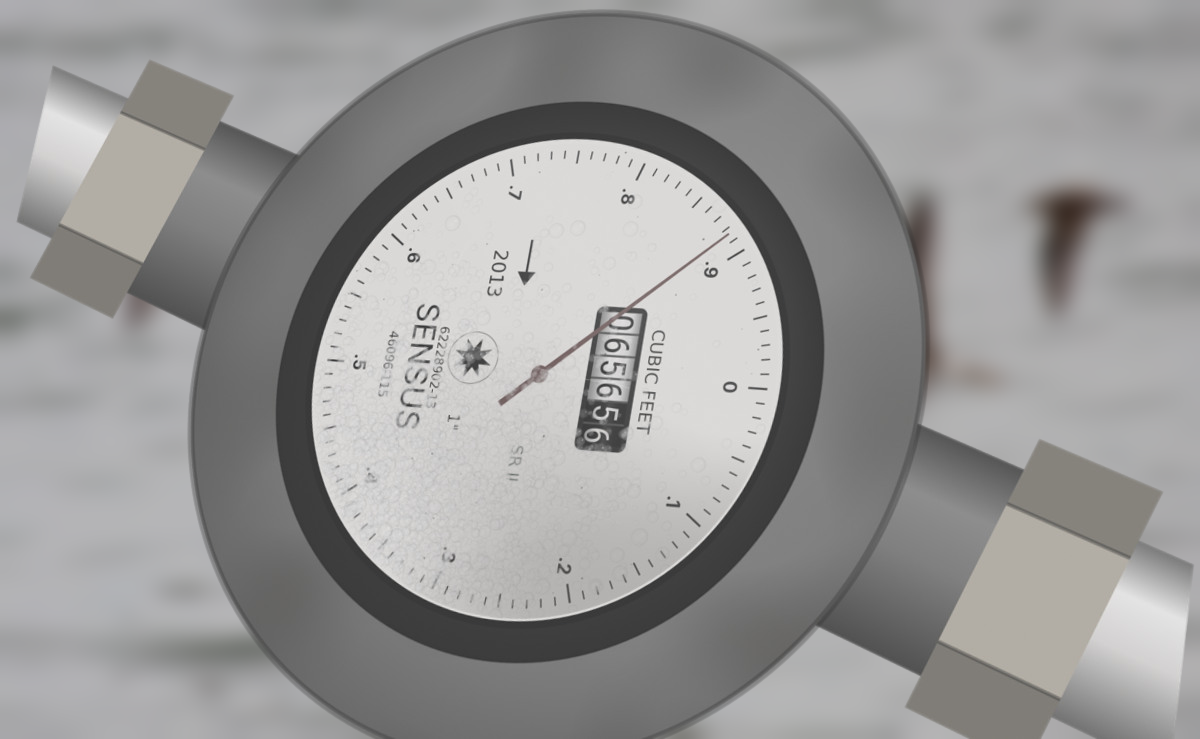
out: value=65655.88 unit=ft³
